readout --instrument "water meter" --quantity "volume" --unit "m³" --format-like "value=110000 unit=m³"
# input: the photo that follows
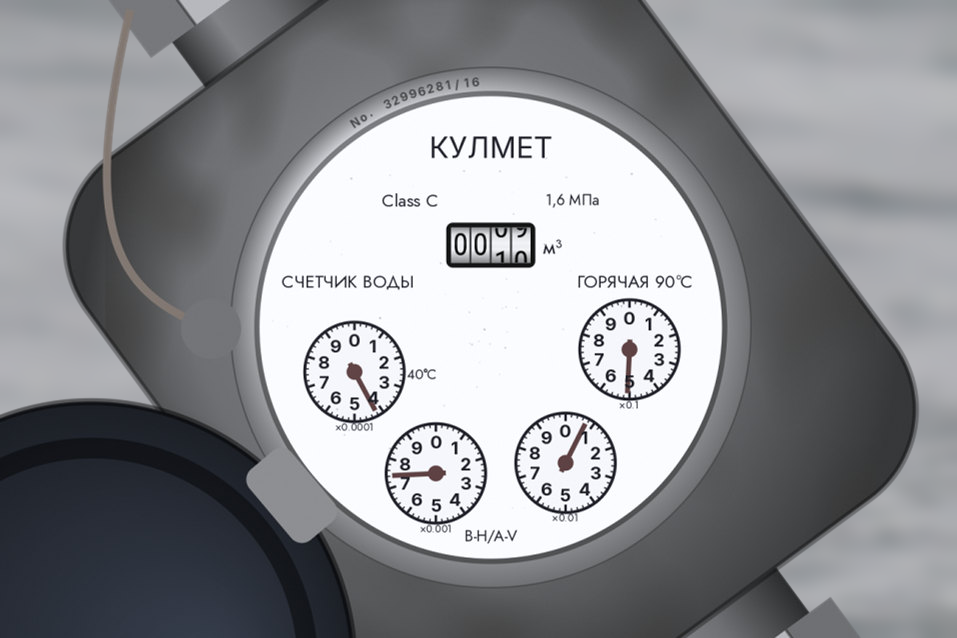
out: value=9.5074 unit=m³
